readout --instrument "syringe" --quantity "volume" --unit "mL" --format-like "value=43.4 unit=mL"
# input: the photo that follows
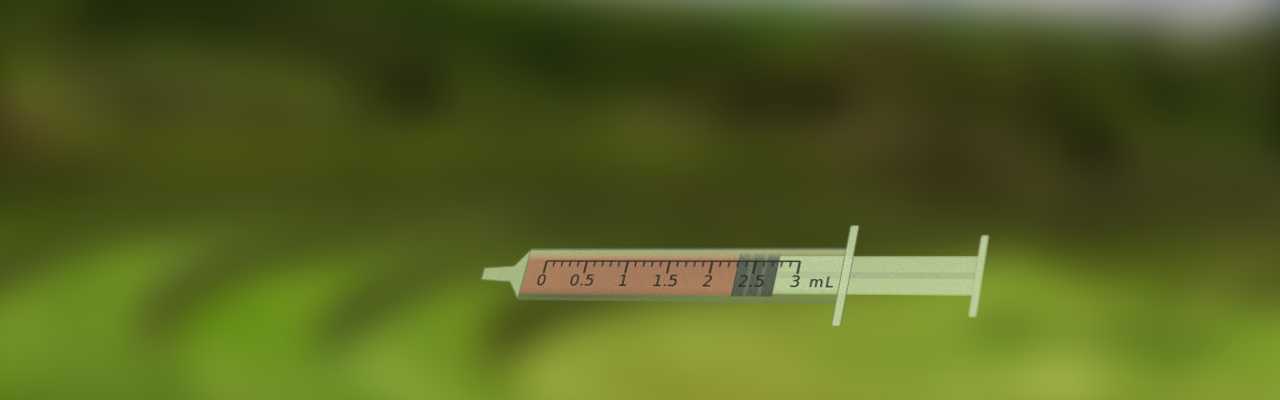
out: value=2.3 unit=mL
